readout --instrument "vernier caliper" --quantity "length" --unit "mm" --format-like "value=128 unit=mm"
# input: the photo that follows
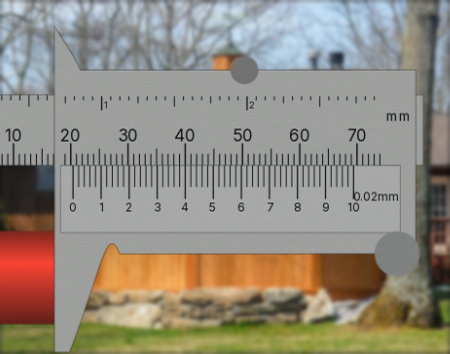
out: value=20.4 unit=mm
